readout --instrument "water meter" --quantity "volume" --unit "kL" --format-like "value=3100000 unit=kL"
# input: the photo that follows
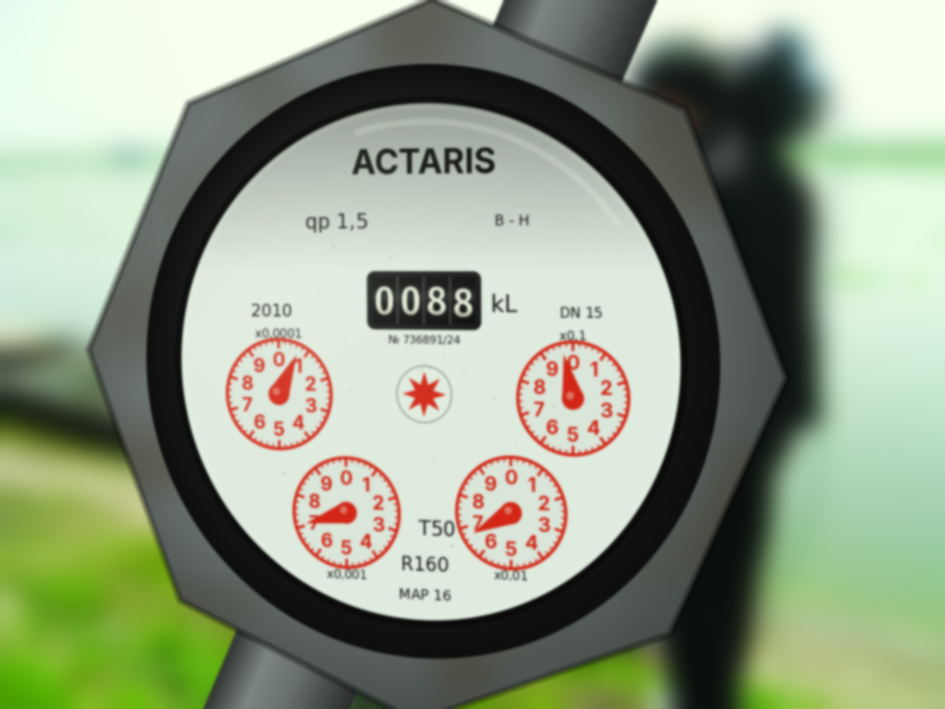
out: value=87.9670 unit=kL
